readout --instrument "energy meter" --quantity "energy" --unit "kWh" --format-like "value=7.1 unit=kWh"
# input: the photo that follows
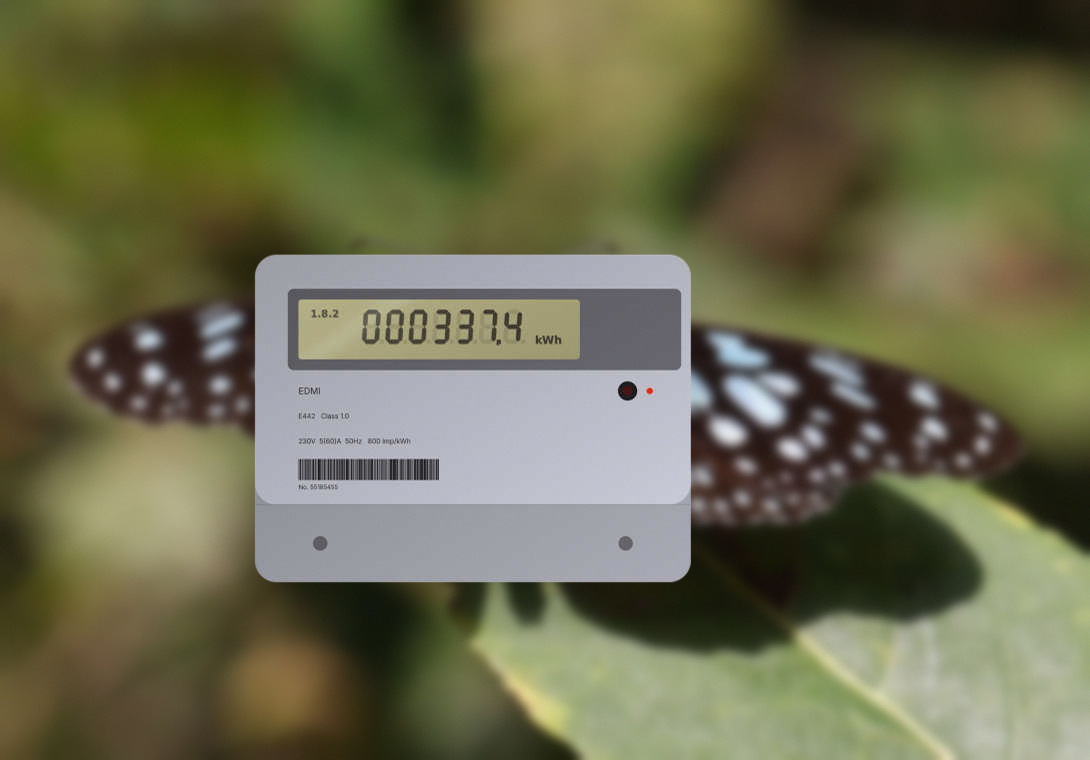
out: value=337.4 unit=kWh
